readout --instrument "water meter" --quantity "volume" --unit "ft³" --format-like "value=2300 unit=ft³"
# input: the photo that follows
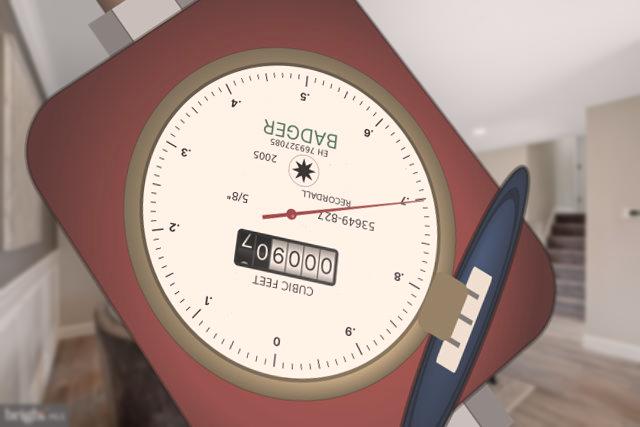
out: value=906.70 unit=ft³
